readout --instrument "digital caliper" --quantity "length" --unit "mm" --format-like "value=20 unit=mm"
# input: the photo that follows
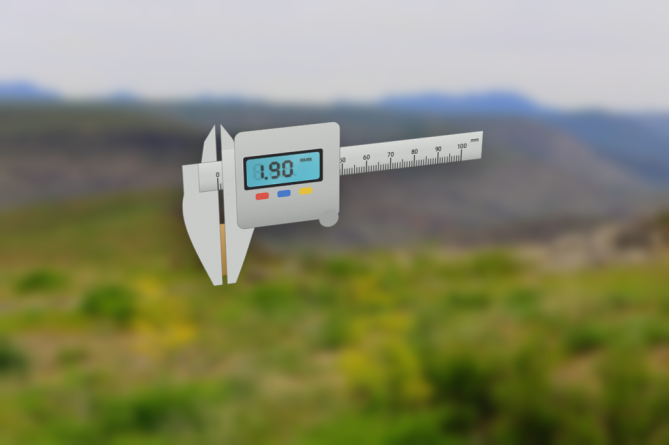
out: value=1.90 unit=mm
